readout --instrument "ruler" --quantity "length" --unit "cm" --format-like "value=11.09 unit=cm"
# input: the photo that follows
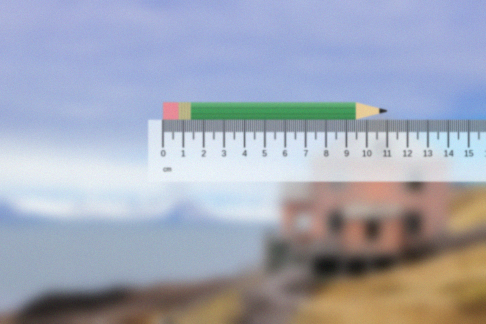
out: value=11 unit=cm
